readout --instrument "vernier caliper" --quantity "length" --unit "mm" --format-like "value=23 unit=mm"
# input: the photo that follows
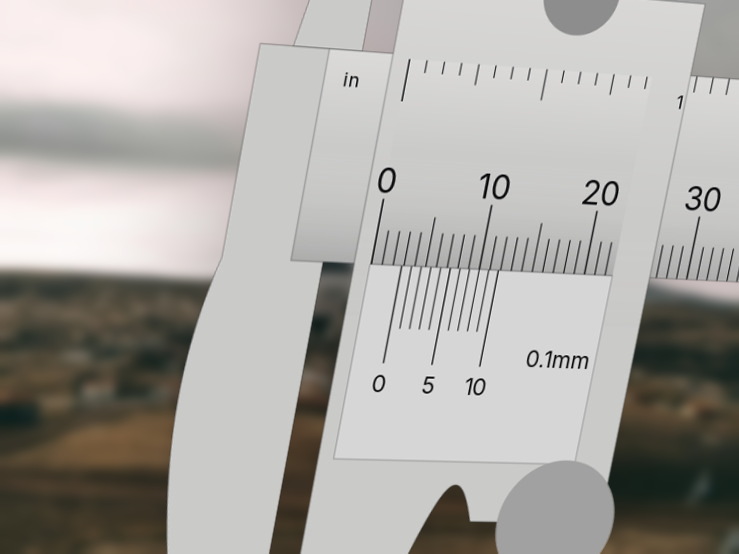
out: value=2.8 unit=mm
